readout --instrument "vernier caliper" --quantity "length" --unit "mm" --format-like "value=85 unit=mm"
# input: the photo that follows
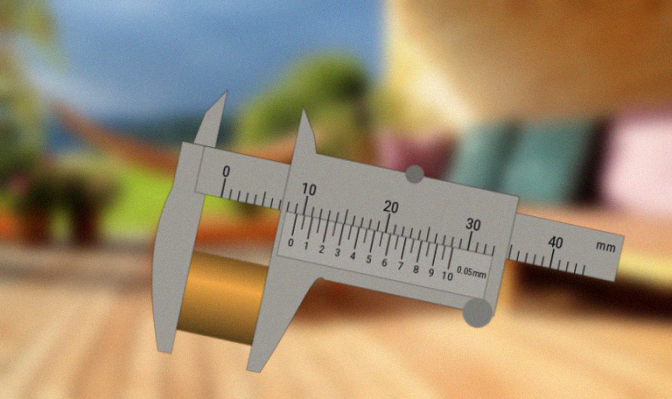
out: value=9.2 unit=mm
